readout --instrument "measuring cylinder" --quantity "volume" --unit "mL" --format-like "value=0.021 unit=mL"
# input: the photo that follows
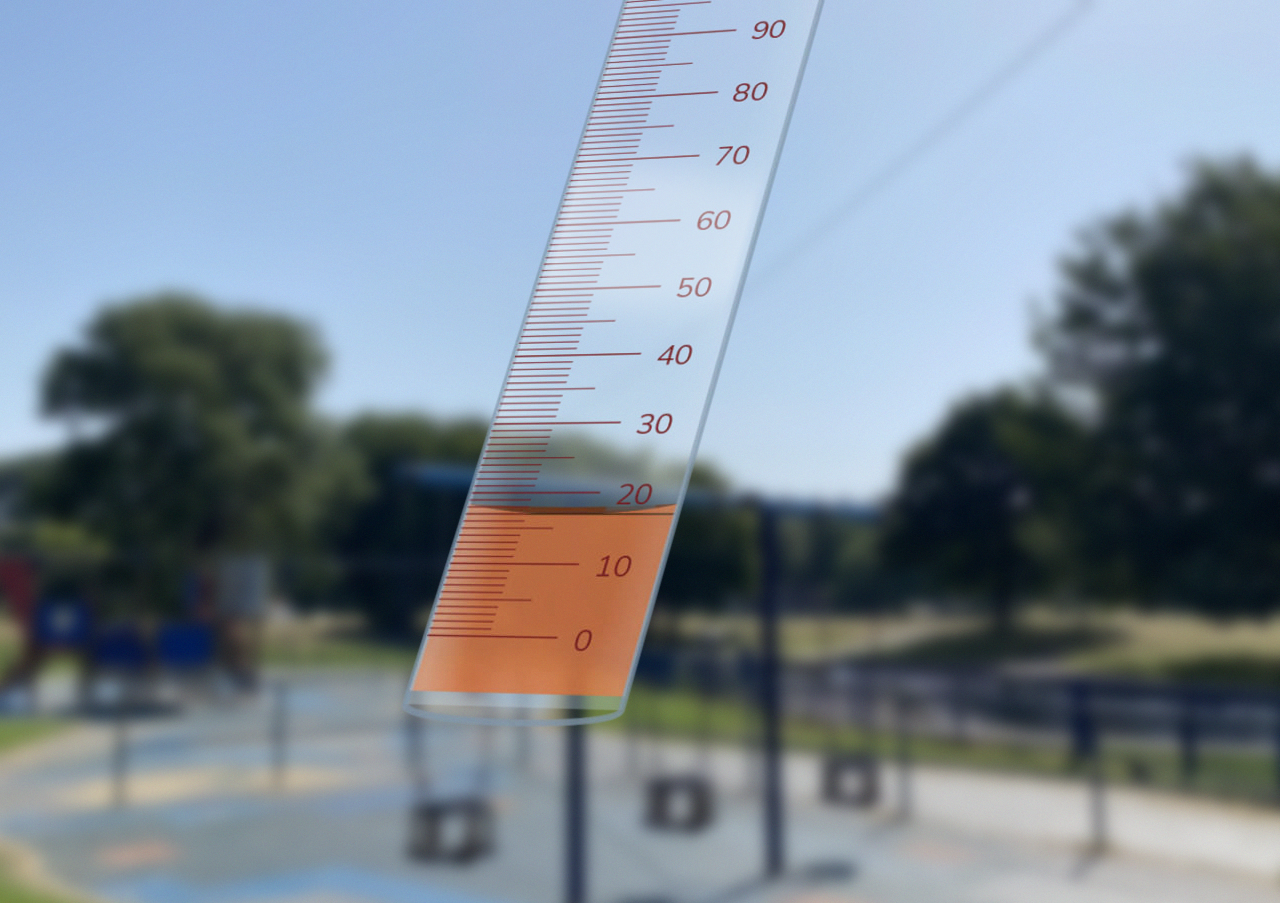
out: value=17 unit=mL
